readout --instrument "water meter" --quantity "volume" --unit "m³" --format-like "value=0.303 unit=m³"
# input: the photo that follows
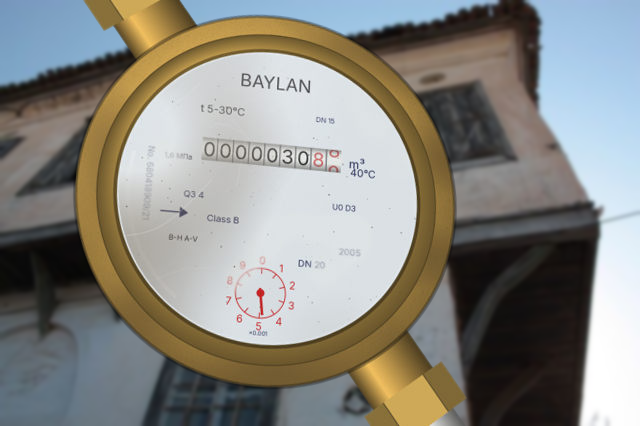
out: value=30.884 unit=m³
